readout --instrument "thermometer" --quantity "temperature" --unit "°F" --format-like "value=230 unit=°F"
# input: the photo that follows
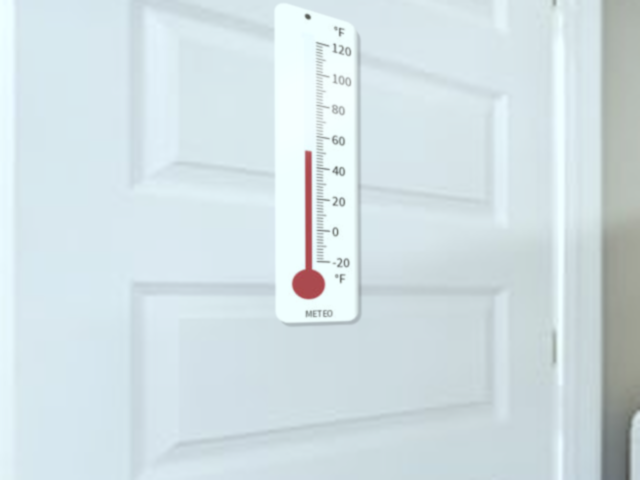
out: value=50 unit=°F
